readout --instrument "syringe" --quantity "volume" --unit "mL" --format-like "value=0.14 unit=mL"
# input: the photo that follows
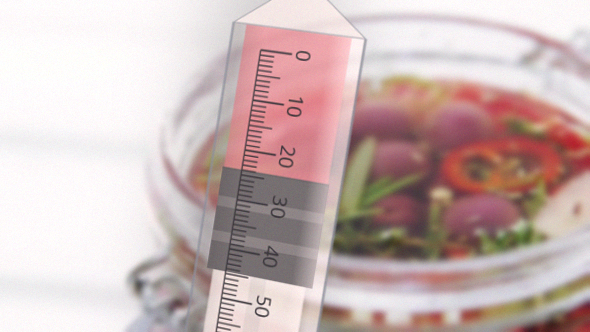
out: value=24 unit=mL
